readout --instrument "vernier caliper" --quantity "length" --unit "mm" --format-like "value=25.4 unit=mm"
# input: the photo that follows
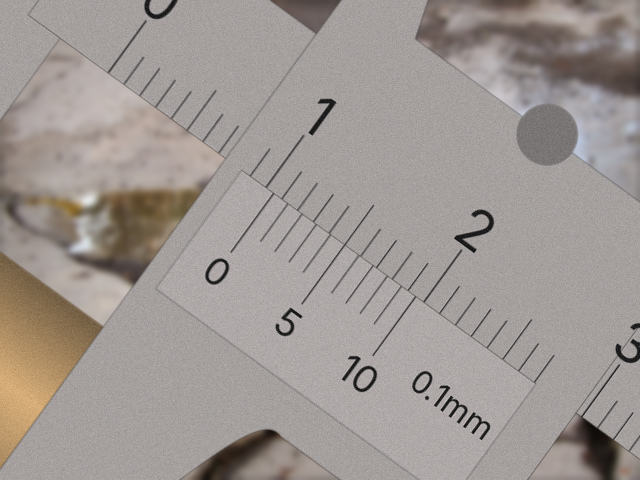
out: value=10.5 unit=mm
